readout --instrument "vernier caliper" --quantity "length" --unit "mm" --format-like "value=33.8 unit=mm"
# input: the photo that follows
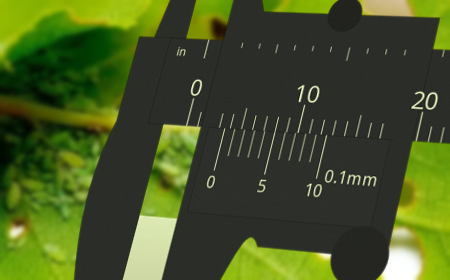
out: value=3.5 unit=mm
